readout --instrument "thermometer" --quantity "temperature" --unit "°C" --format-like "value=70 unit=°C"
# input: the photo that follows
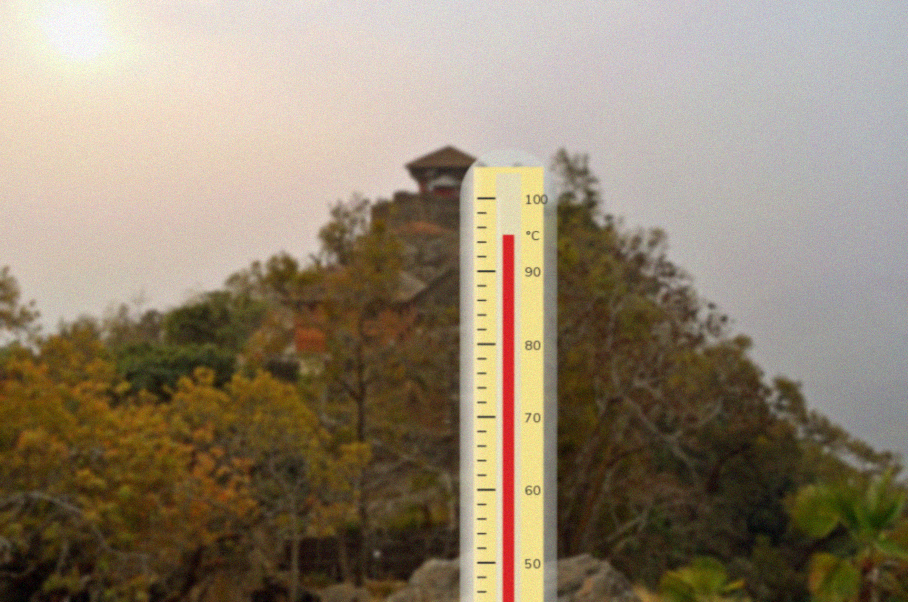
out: value=95 unit=°C
